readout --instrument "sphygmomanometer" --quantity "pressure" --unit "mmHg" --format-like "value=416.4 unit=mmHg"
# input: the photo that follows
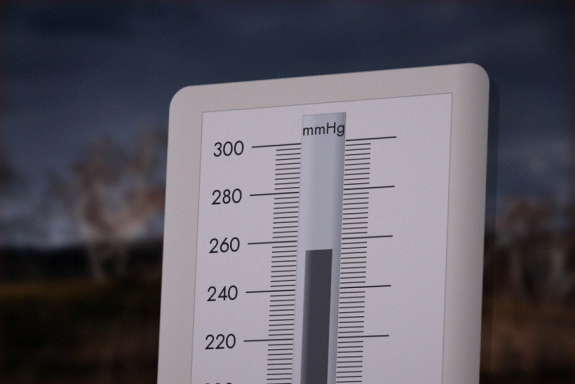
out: value=256 unit=mmHg
